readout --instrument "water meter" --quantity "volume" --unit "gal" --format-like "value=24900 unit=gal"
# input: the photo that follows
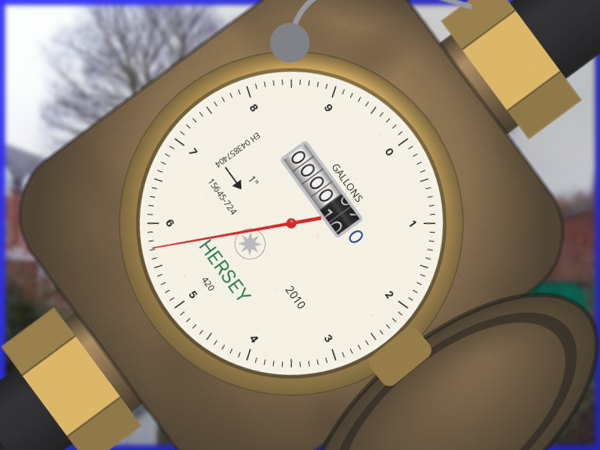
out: value=95.7 unit=gal
